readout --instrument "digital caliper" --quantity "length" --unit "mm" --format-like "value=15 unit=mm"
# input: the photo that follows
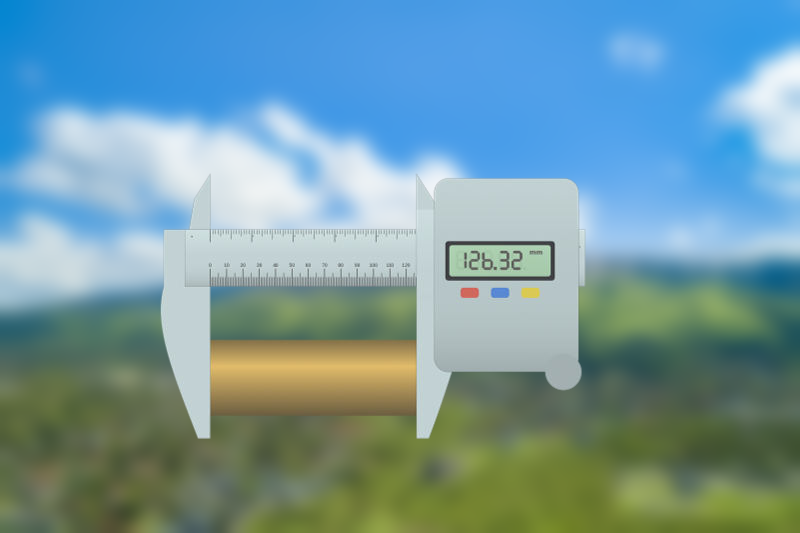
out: value=126.32 unit=mm
